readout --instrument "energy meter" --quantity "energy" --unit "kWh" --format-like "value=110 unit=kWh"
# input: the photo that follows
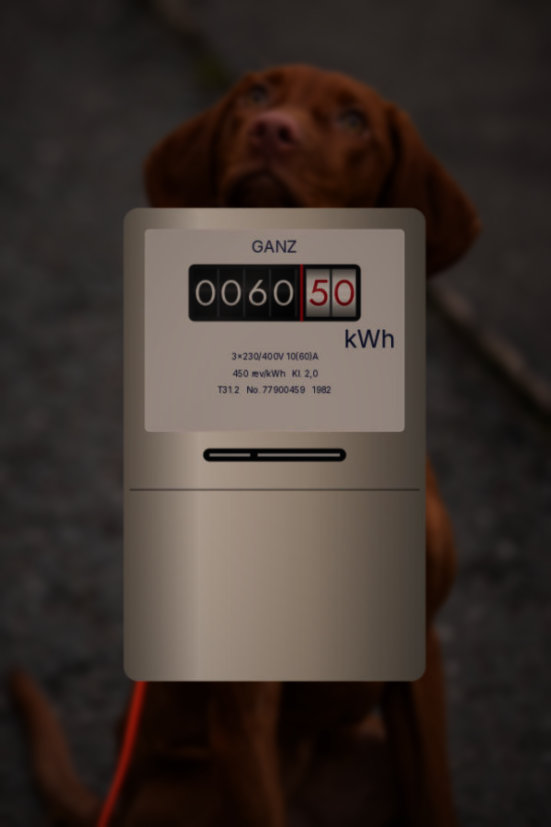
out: value=60.50 unit=kWh
